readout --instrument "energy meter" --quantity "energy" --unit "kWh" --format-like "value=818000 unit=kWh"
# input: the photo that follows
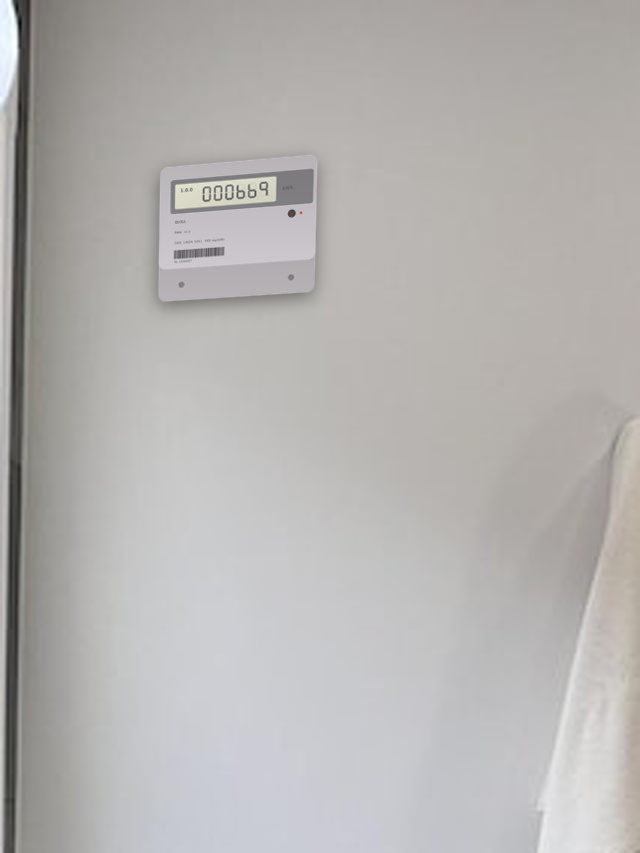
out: value=669 unit=kWh
